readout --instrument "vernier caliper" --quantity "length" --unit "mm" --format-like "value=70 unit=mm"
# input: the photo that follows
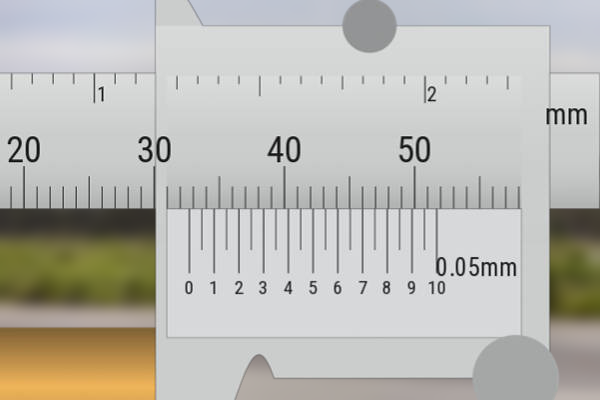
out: value=32.7 unit=mm
